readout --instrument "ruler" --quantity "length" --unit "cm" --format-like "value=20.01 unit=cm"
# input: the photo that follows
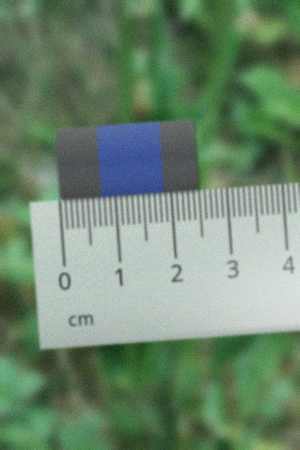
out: value=2.5 unit=cm
